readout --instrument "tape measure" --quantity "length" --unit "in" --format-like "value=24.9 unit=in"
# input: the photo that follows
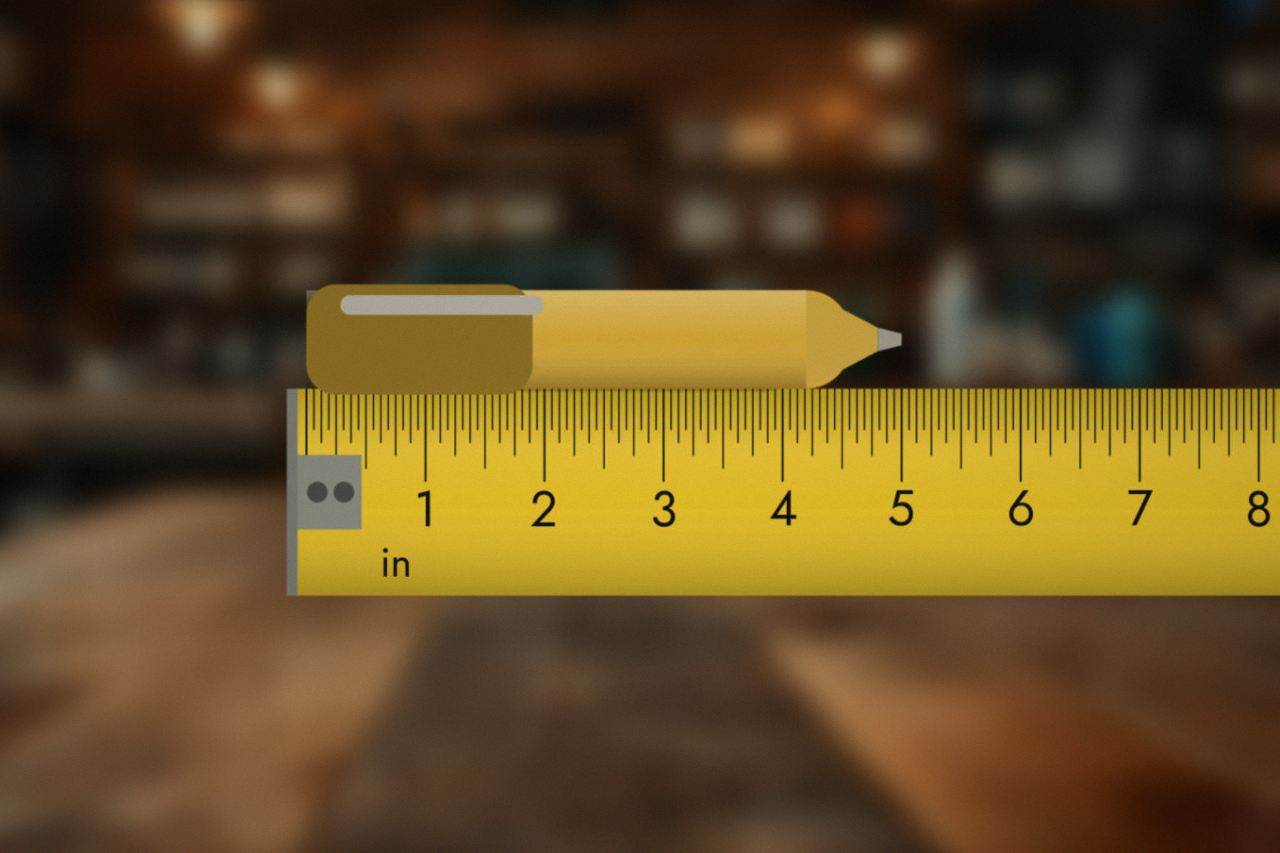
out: value=5 unit=in
